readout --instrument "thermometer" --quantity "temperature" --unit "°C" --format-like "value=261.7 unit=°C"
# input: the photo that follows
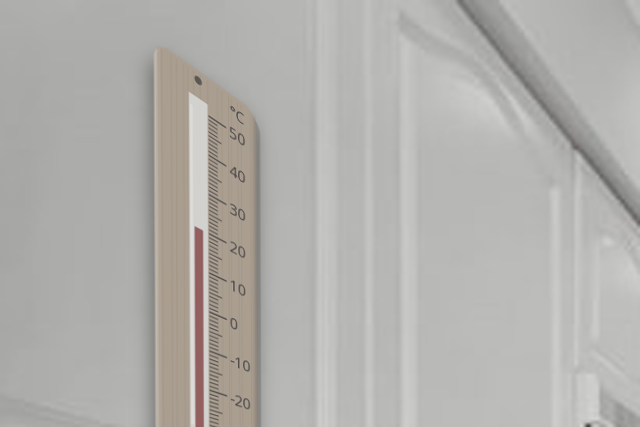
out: value=20 unit=°C
